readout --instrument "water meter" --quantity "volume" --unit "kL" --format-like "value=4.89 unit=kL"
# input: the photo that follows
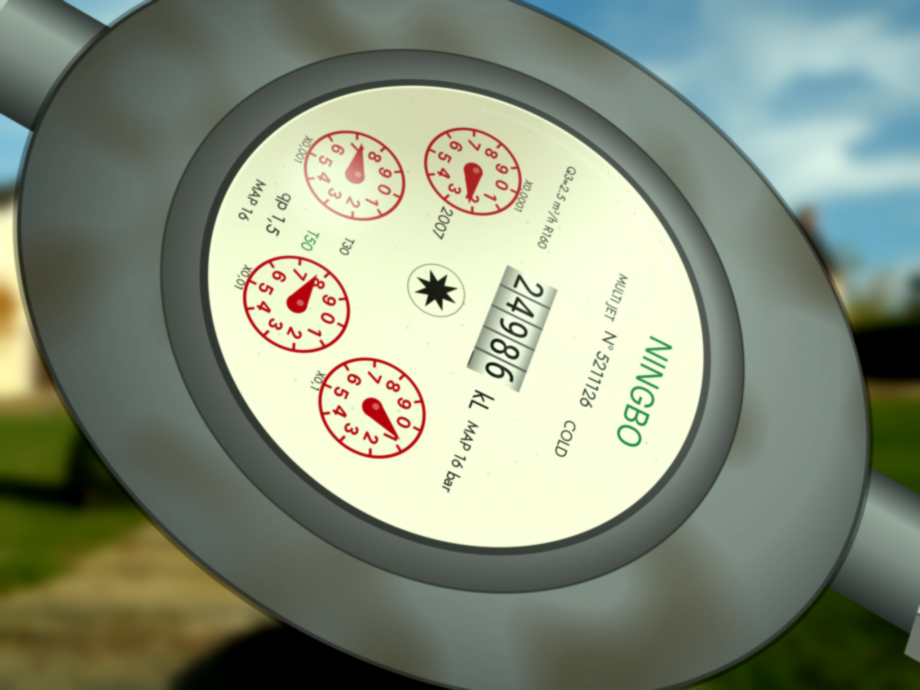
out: value=24986.0772 unit=kL
